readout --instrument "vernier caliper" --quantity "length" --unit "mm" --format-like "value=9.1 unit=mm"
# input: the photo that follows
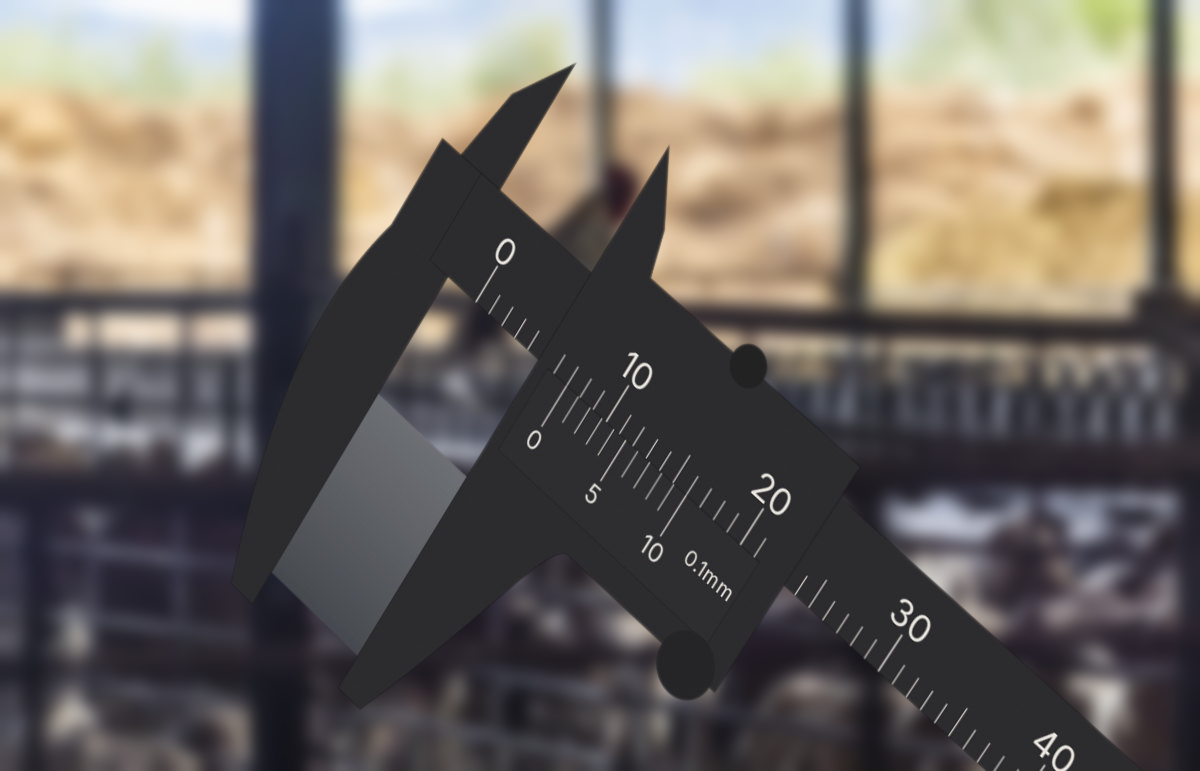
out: value=7.0 unit=mm
